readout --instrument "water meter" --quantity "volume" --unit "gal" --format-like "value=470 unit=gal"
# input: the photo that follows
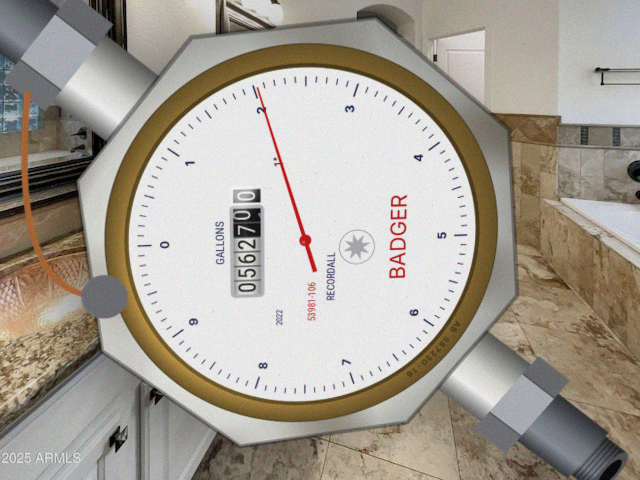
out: value=562702.0 unit=gal
